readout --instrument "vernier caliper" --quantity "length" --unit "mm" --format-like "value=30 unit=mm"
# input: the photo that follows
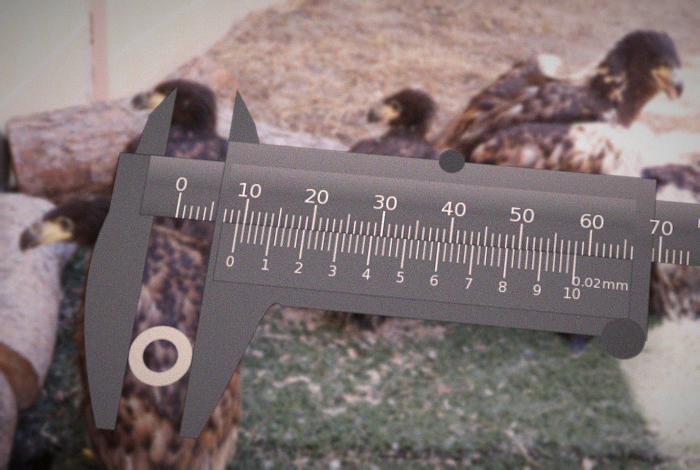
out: value=9.0 unit=mm
